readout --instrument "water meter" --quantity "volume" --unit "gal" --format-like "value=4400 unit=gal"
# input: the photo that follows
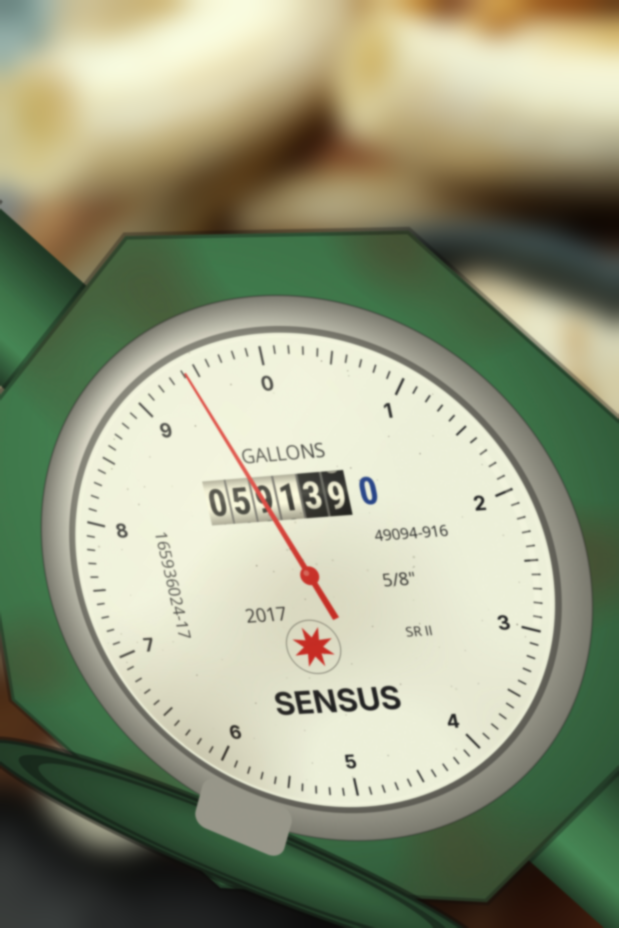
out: value=591389.4 unit=gal
